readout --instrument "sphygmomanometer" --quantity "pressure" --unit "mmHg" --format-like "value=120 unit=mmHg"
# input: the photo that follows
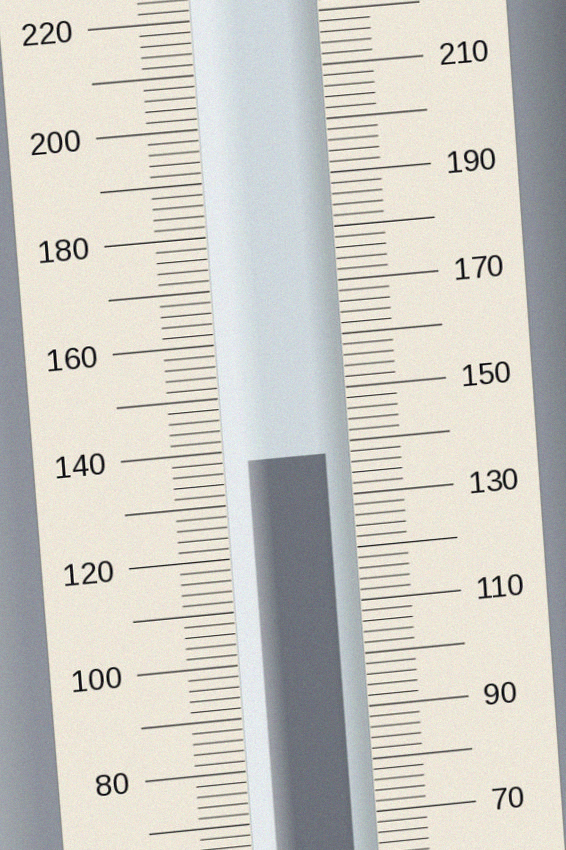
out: value=138 unit=mmHg
